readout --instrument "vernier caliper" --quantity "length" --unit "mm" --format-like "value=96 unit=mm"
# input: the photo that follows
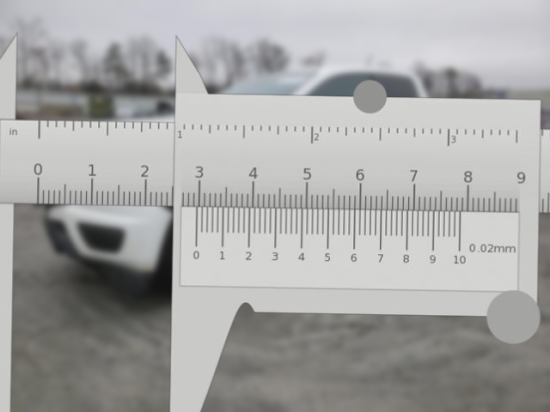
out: value=29.6 unit=mm
